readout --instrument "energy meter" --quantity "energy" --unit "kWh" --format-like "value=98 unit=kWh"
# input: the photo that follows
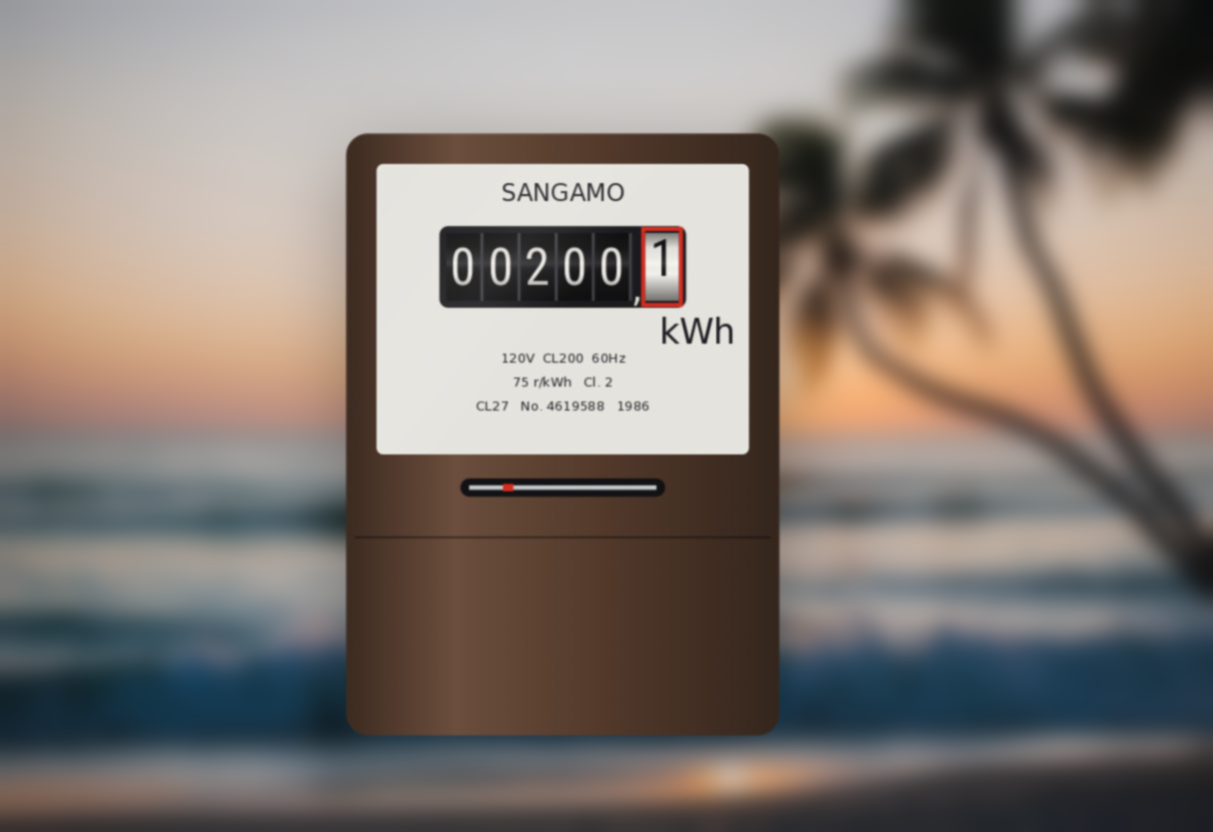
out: value=200.1 unit=kWh
